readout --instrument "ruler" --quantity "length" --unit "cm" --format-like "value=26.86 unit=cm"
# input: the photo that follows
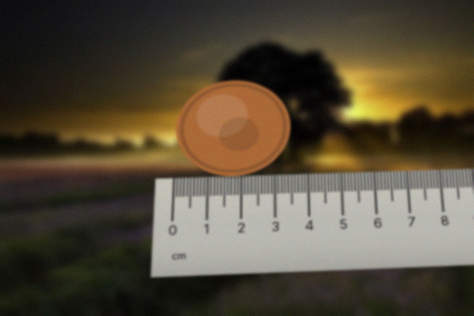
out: value=3.5 unit=cm
